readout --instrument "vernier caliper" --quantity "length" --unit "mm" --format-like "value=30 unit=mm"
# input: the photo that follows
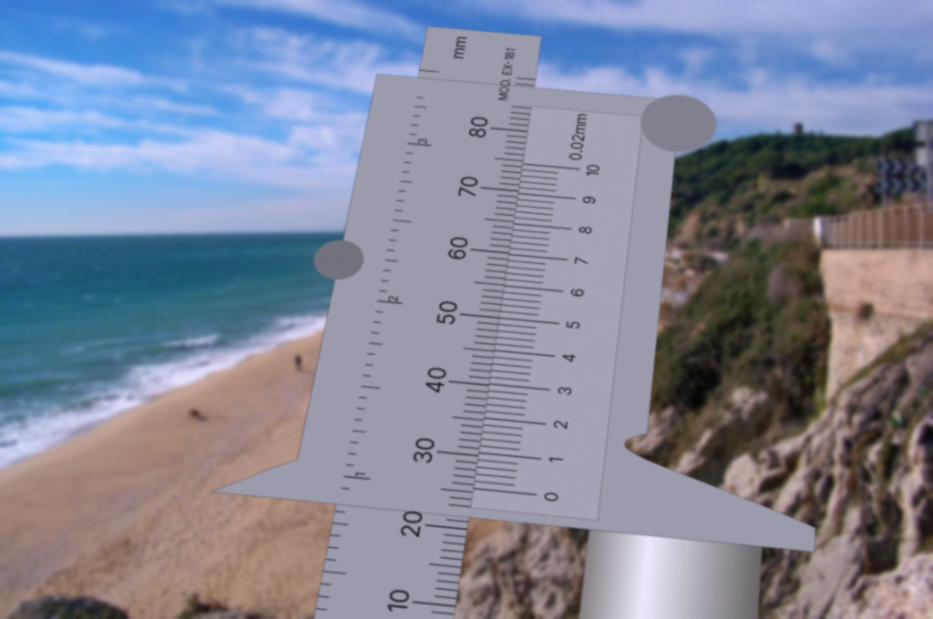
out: value=25.5 unit=mm
